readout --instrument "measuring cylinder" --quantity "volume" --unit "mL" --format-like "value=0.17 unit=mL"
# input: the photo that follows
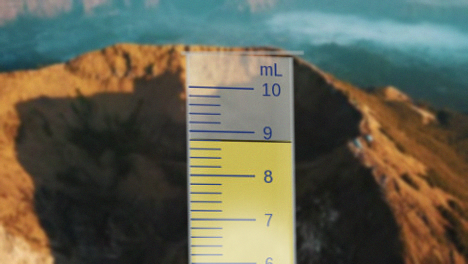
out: value=8.8 unit=mL
